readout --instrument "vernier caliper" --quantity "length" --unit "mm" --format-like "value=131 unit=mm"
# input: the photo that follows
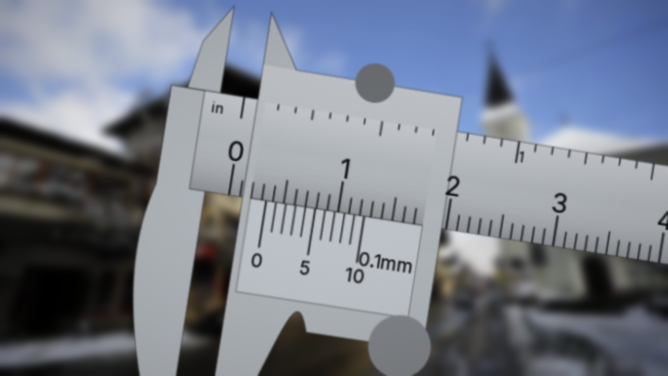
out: value=3.4 unit=mm
